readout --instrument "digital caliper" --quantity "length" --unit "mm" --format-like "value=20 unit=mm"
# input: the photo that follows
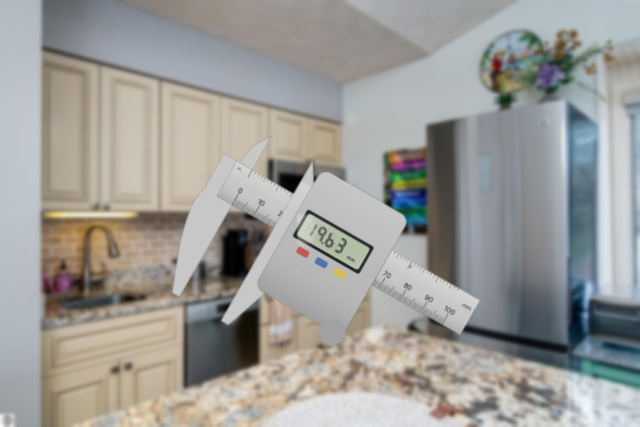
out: value=19.63 unit=mm
